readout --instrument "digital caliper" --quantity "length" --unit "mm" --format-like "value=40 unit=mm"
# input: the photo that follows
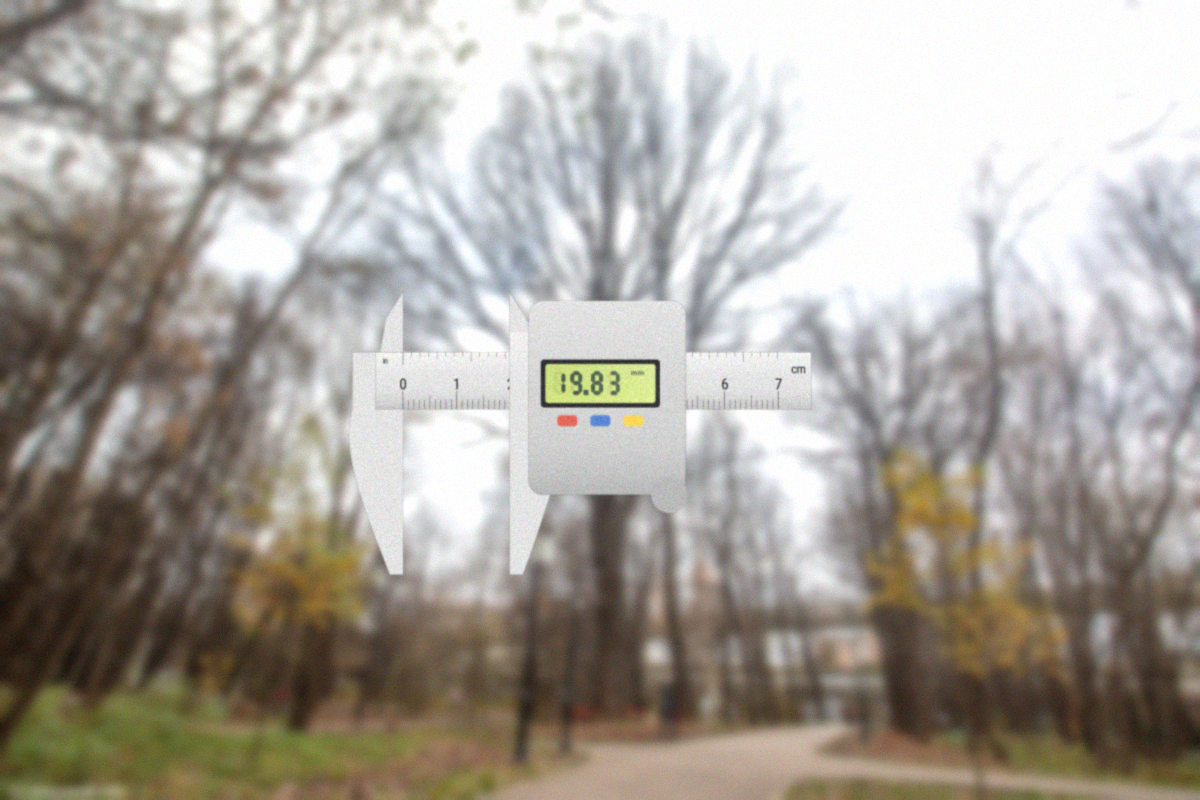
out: value=19.83 unit=mm
